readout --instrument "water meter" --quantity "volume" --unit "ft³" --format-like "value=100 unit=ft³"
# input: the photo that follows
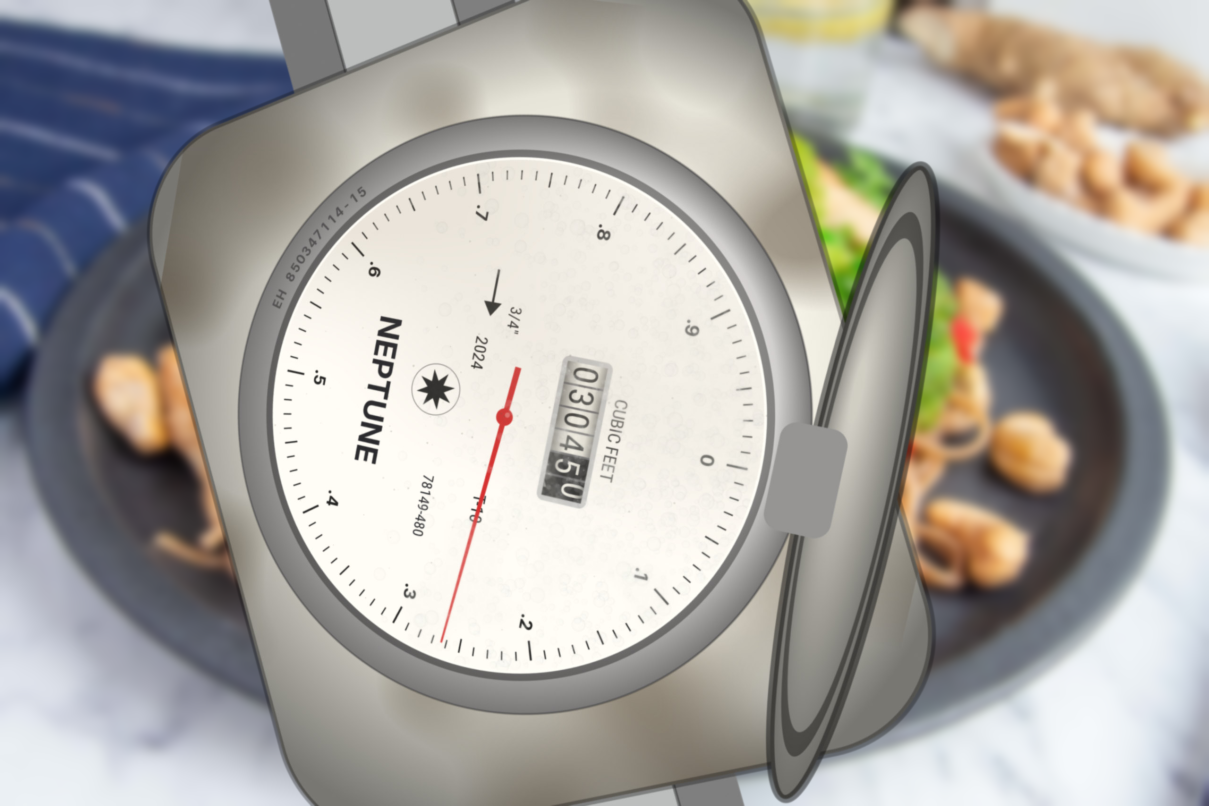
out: value=30450.26 unit=ft³
